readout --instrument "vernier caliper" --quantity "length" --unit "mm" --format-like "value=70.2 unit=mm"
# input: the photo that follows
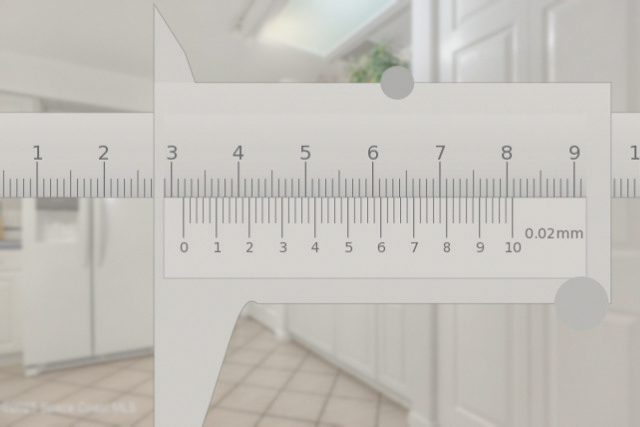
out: value=31.8 unit=mm
